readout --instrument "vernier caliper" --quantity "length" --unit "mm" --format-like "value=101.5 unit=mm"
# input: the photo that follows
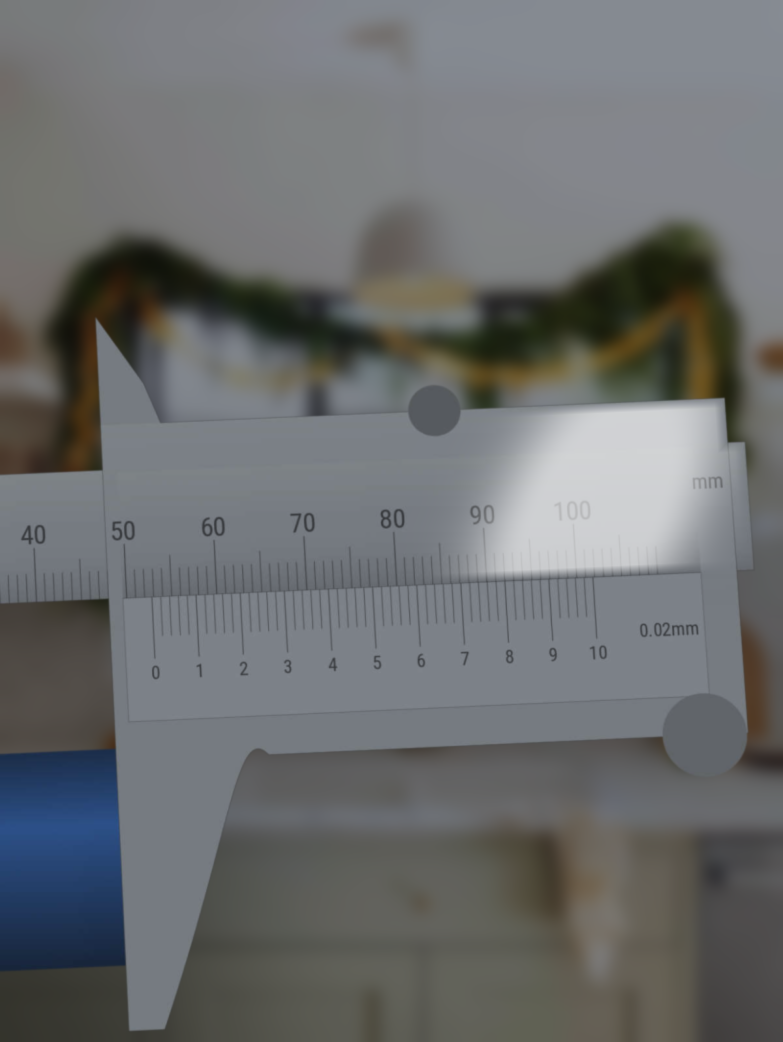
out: value=52.8 unit=mm
